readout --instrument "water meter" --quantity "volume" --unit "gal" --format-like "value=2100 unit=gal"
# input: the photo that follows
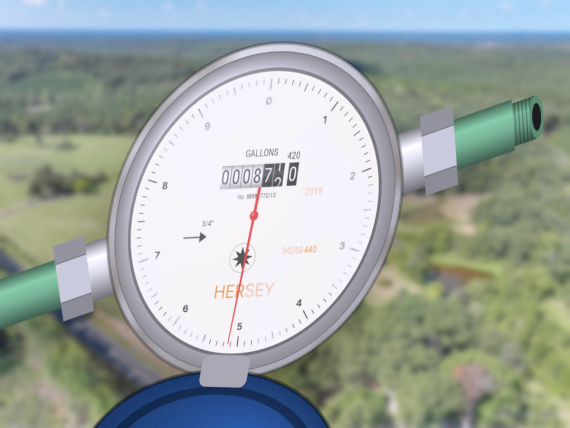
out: value=8715.1 unit=gal
